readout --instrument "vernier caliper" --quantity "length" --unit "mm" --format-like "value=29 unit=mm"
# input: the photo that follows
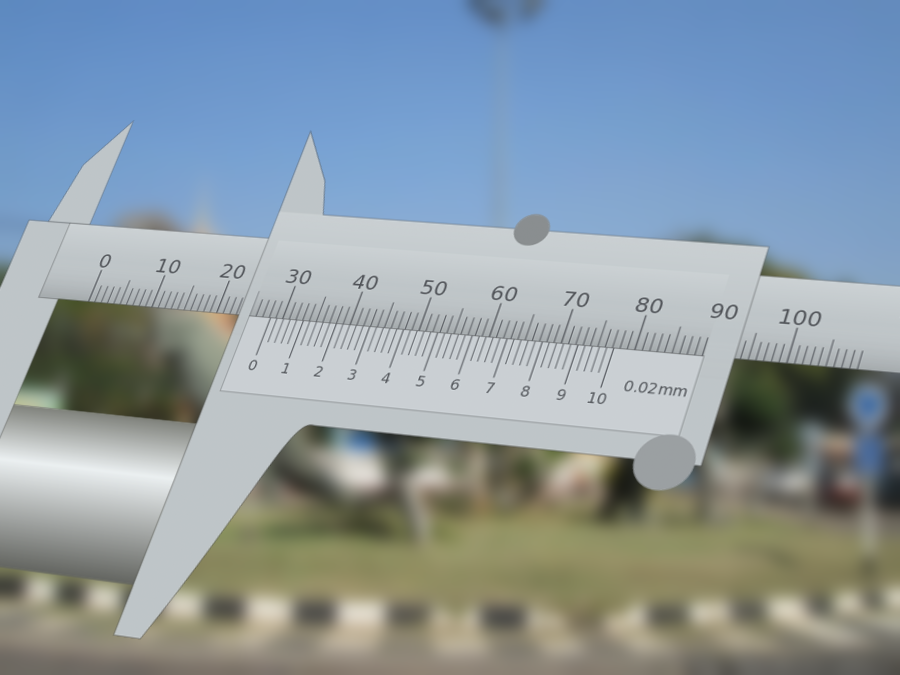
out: value=28.2 unit=mm
